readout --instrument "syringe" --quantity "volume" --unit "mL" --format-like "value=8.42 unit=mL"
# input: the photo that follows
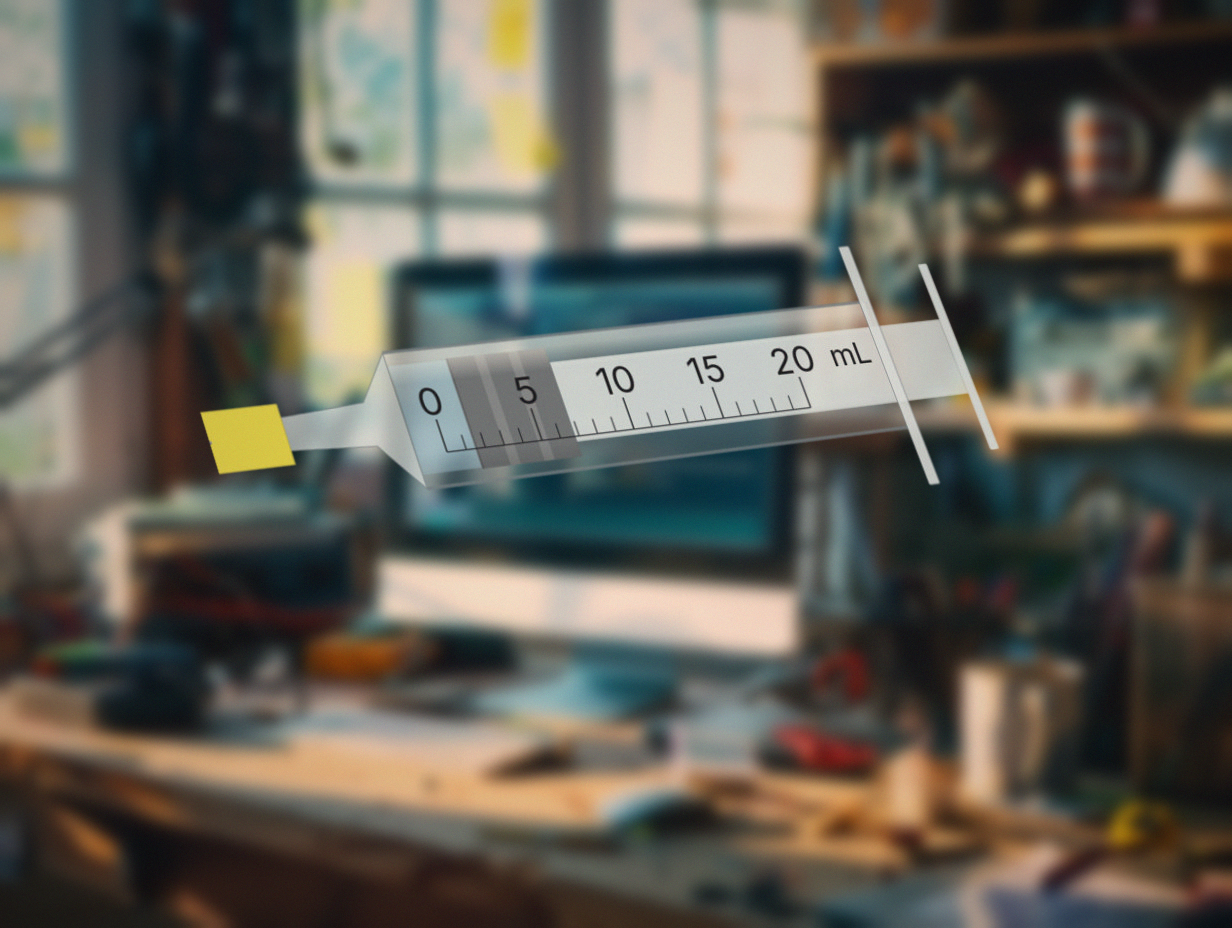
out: value=1.5 unit=mL
